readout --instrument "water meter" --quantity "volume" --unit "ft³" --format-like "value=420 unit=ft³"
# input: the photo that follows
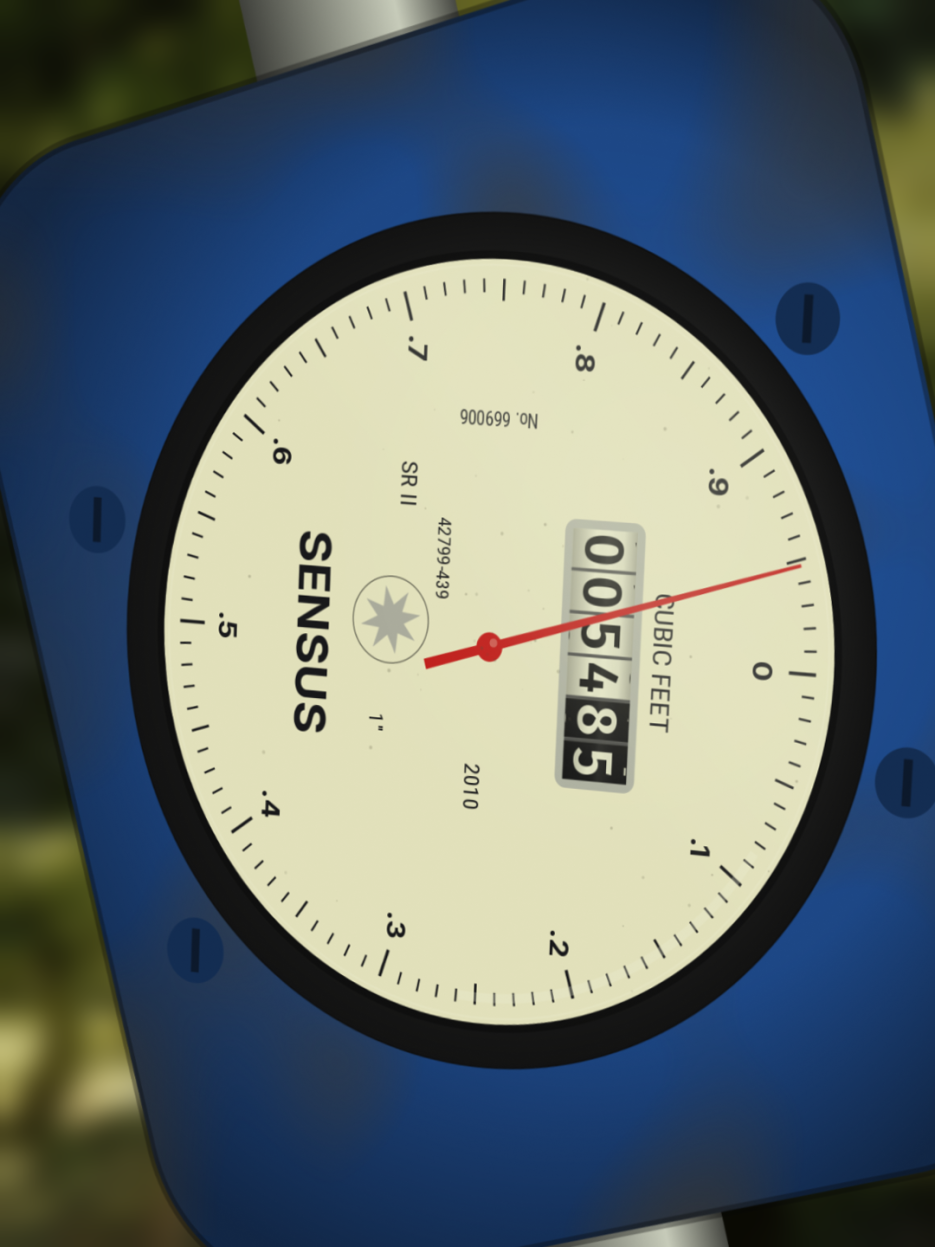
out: value=5484.95 unit=ft³
